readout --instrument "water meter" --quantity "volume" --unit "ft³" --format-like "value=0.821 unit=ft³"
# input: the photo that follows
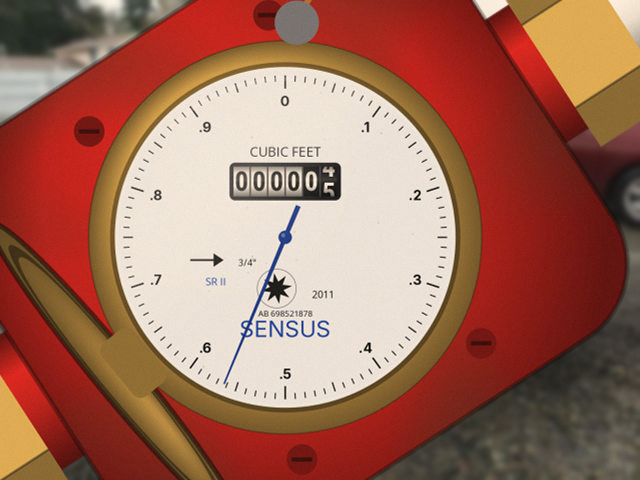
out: value=4.56 unit=ft³
